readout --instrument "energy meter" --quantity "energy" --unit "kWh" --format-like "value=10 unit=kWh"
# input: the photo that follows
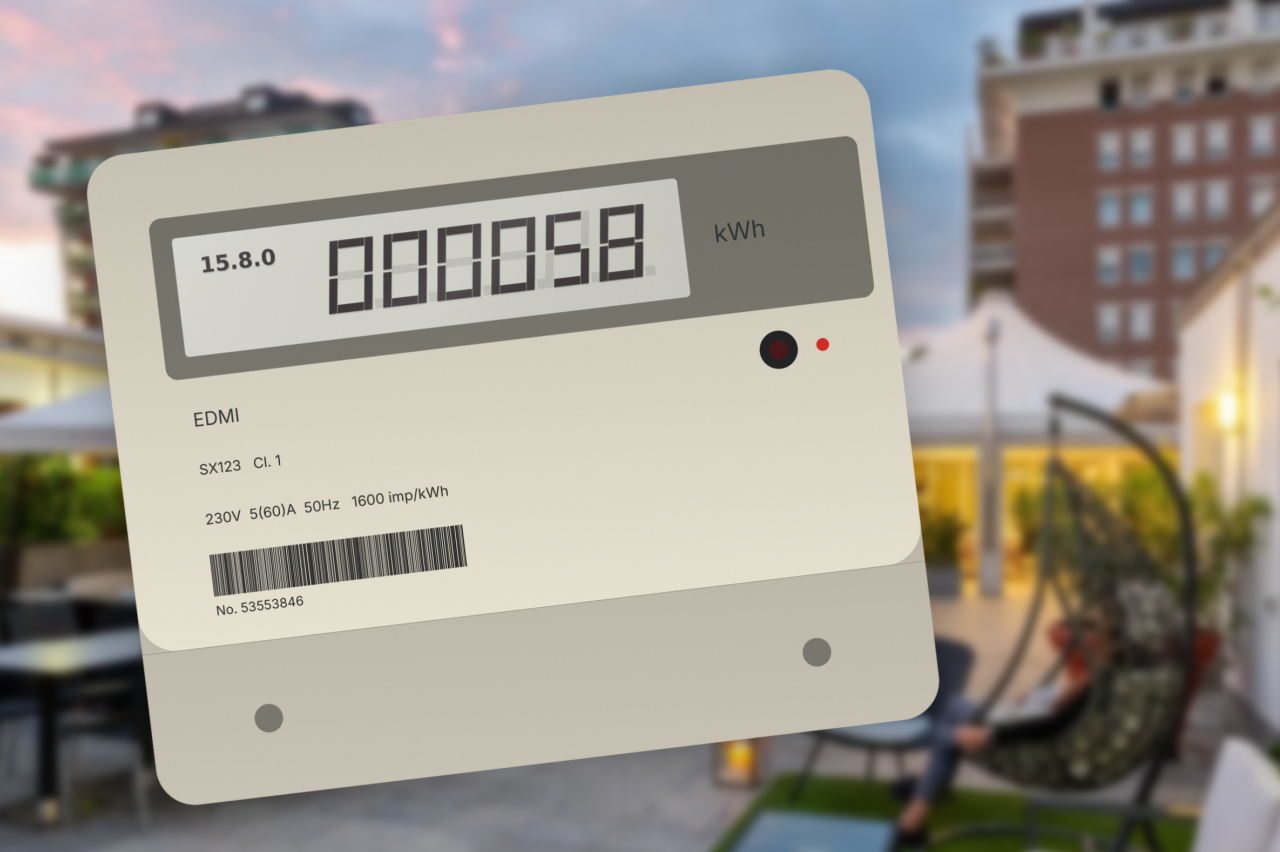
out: value=58 unit=kWh
